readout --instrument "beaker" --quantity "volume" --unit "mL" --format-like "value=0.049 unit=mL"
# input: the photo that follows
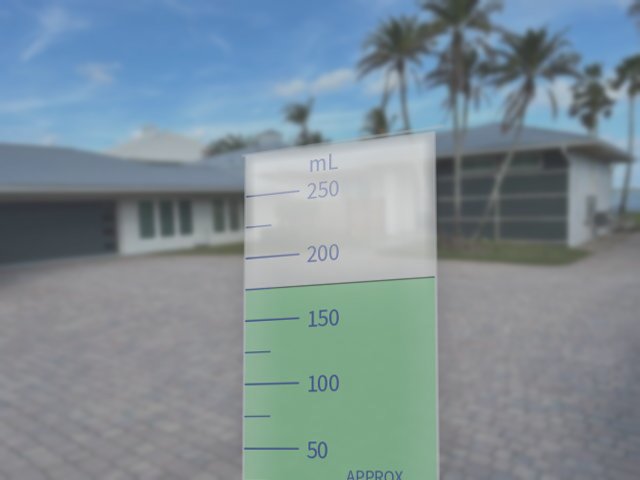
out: value=175 unit=mL
